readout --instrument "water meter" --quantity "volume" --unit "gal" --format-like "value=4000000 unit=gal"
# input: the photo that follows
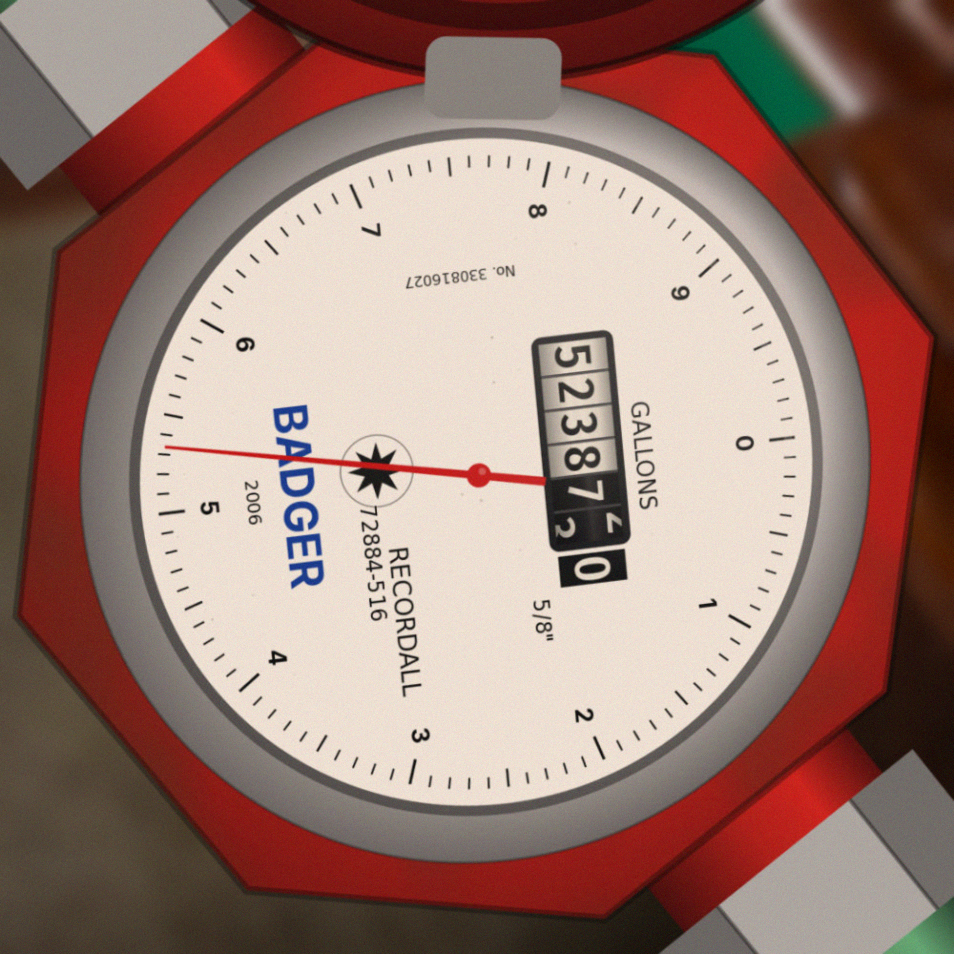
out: value=5238725.3 unit=gal
